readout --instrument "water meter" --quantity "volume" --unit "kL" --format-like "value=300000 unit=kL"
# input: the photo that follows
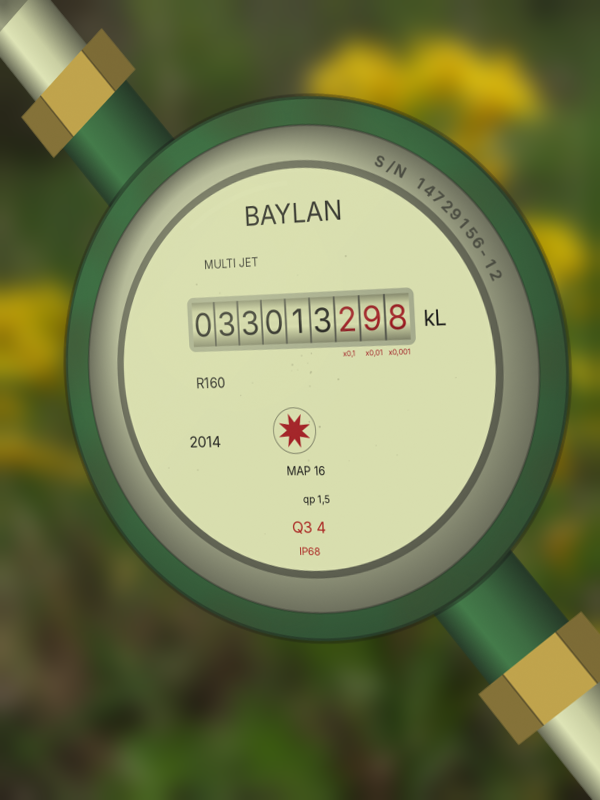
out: value=33013.298 unit=kL
